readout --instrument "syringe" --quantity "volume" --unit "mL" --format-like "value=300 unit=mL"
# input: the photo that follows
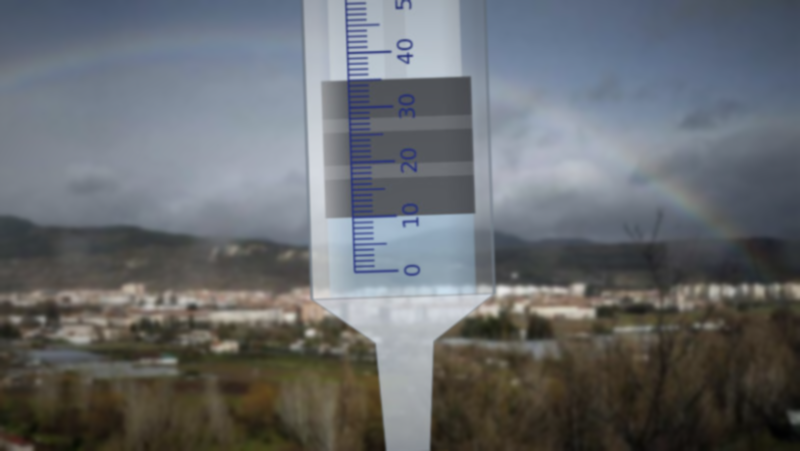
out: value=10 unit=mL
